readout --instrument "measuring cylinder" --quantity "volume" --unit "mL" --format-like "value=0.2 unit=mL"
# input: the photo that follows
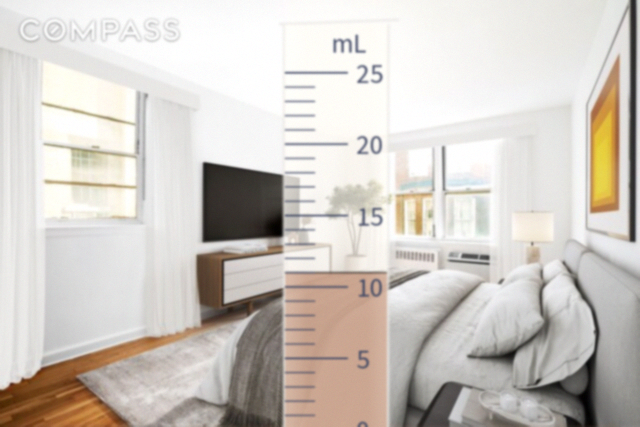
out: value=11 unit=mL
